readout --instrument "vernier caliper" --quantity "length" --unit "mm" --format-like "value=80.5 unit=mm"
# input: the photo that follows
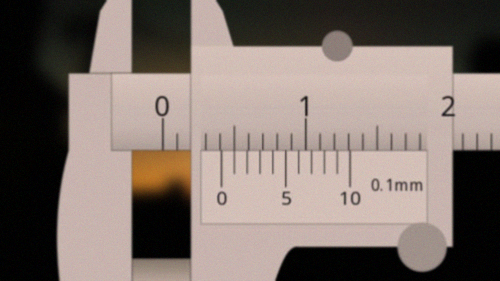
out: value=4.1 unit=mm
